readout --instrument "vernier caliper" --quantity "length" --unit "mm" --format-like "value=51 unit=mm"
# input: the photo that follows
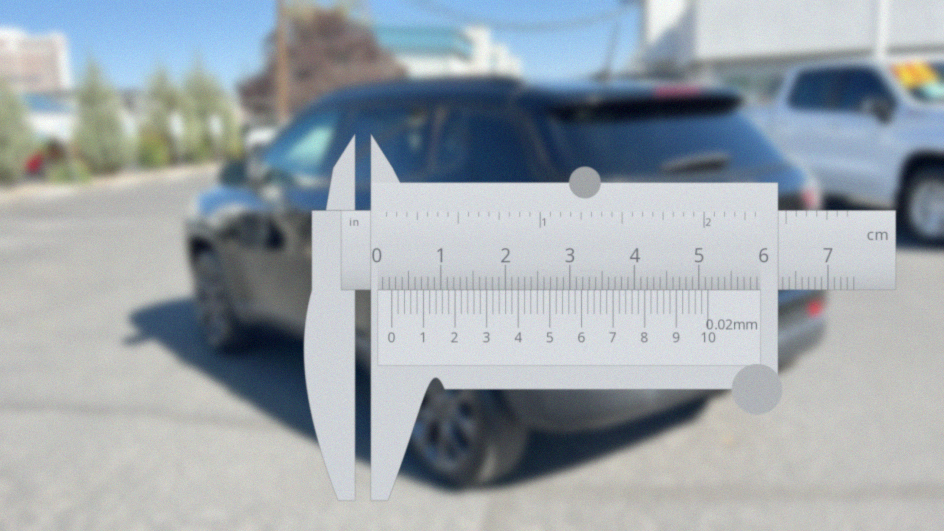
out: value=2.4 unit=mm
